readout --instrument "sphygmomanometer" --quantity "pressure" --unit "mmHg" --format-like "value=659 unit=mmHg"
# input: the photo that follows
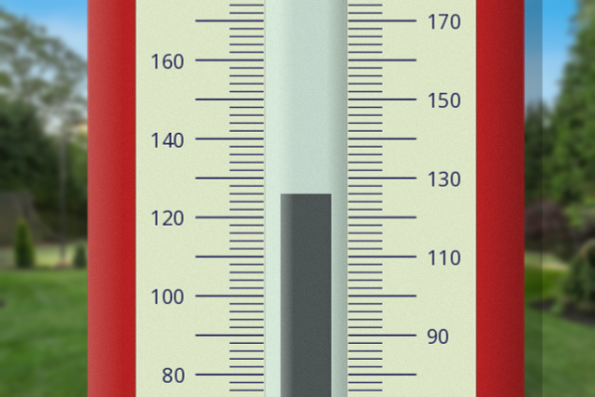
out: value=126 unit=mmHg
